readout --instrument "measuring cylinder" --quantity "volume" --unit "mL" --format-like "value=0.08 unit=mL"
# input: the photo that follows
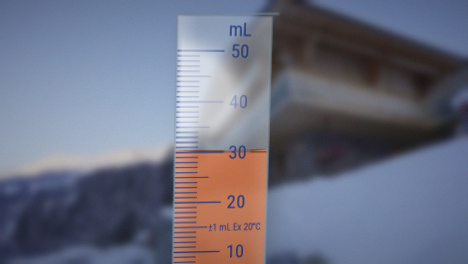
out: value=30 unit=mL
